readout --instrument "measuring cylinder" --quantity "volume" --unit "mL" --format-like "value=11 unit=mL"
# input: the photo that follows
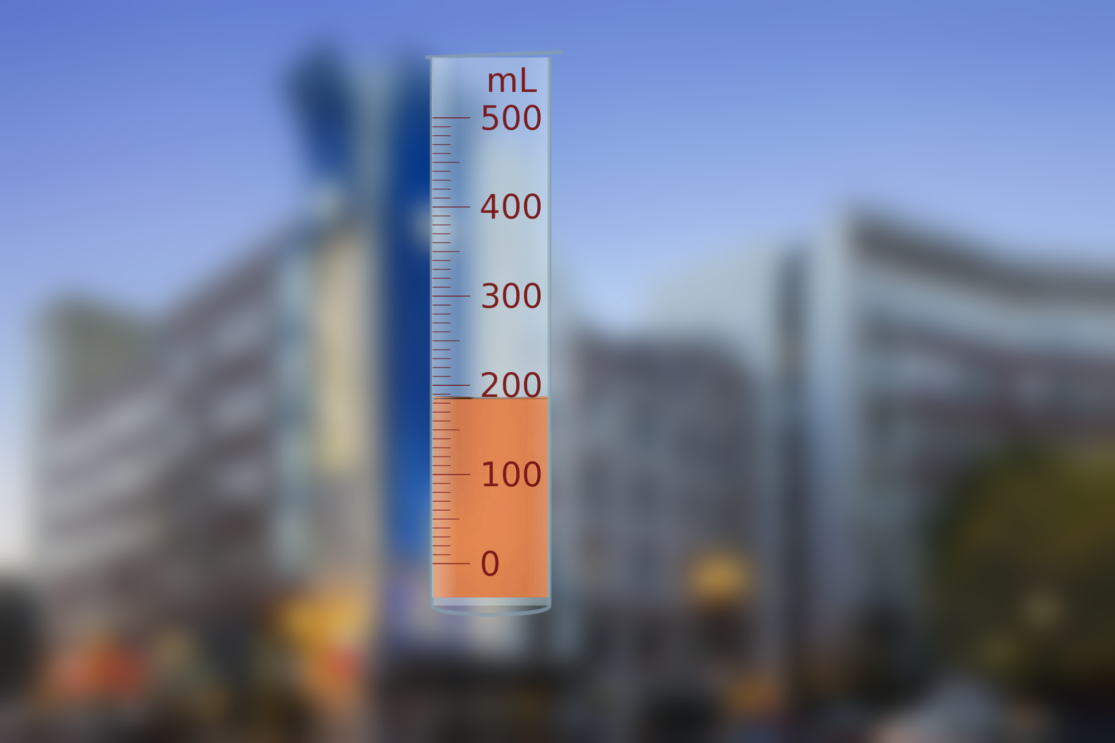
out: value=185 unit=mL
